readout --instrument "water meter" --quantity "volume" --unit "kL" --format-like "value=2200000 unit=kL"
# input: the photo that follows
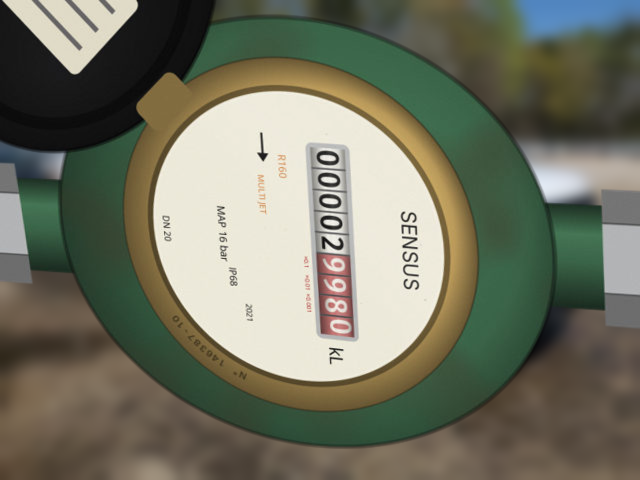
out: value=2.9980 unit=kL
